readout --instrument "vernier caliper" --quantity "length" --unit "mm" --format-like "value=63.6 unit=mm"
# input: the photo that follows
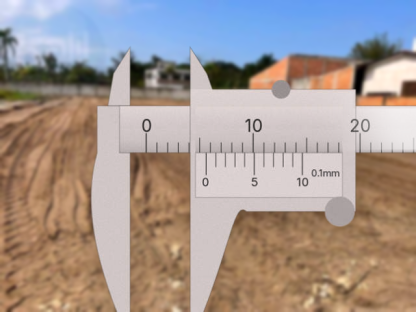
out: value=5.6 unit=mm
